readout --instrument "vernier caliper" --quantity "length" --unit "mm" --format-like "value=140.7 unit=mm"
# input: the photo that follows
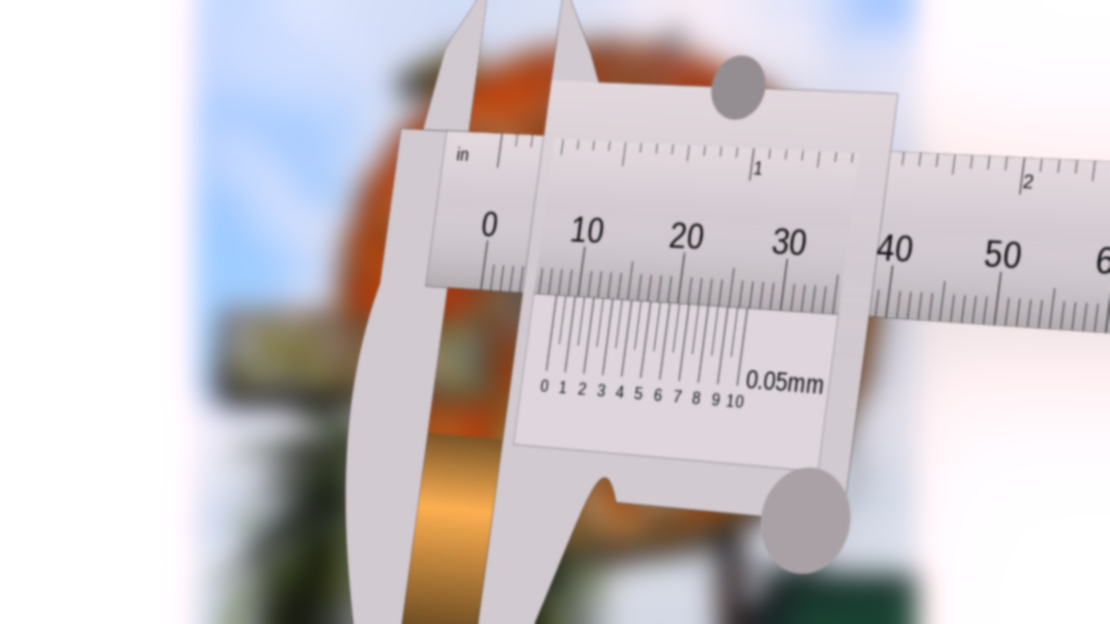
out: value=7.8 unit=mm
